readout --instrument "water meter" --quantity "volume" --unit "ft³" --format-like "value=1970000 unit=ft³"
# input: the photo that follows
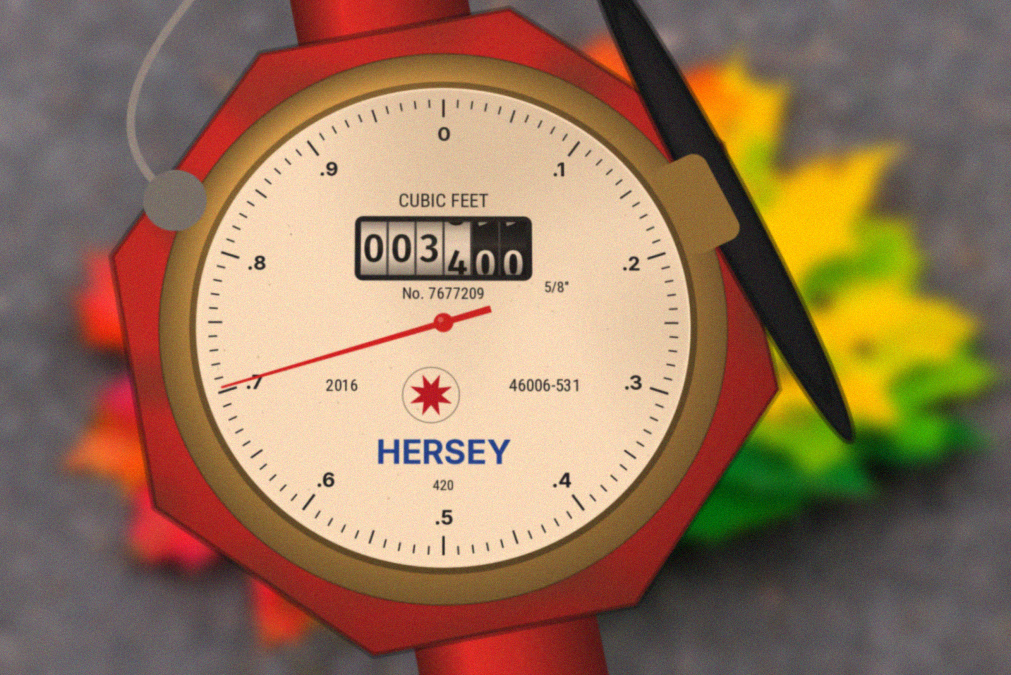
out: value=3399.70 unit=ft³
